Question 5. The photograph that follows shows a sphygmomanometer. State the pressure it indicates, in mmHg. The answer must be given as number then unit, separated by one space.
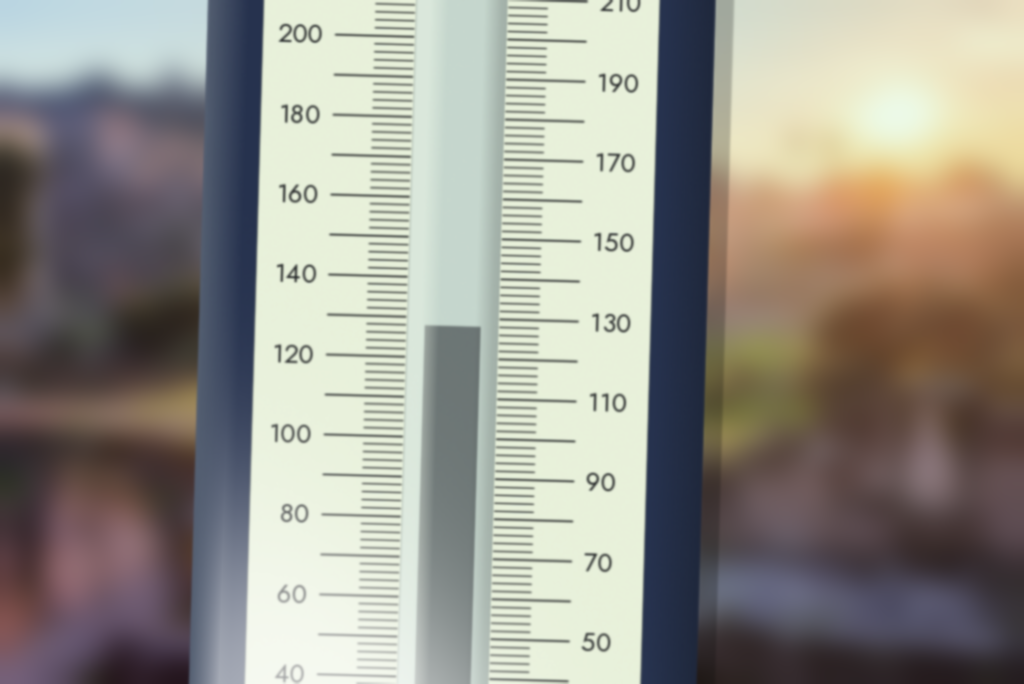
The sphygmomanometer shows 128 mmHg
